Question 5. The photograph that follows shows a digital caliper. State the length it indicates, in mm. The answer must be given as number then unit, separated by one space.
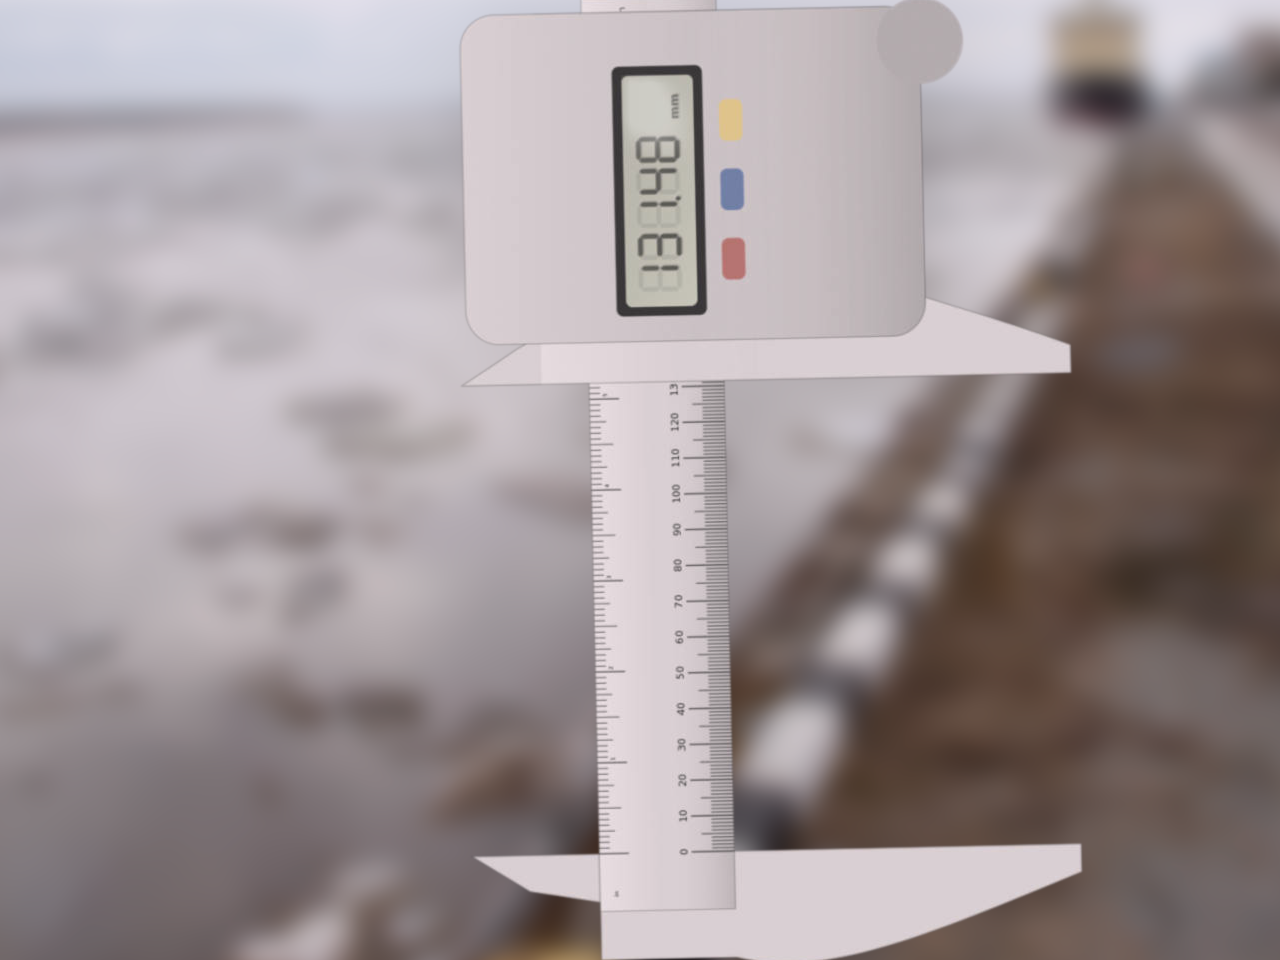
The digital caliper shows 131.48 mm
